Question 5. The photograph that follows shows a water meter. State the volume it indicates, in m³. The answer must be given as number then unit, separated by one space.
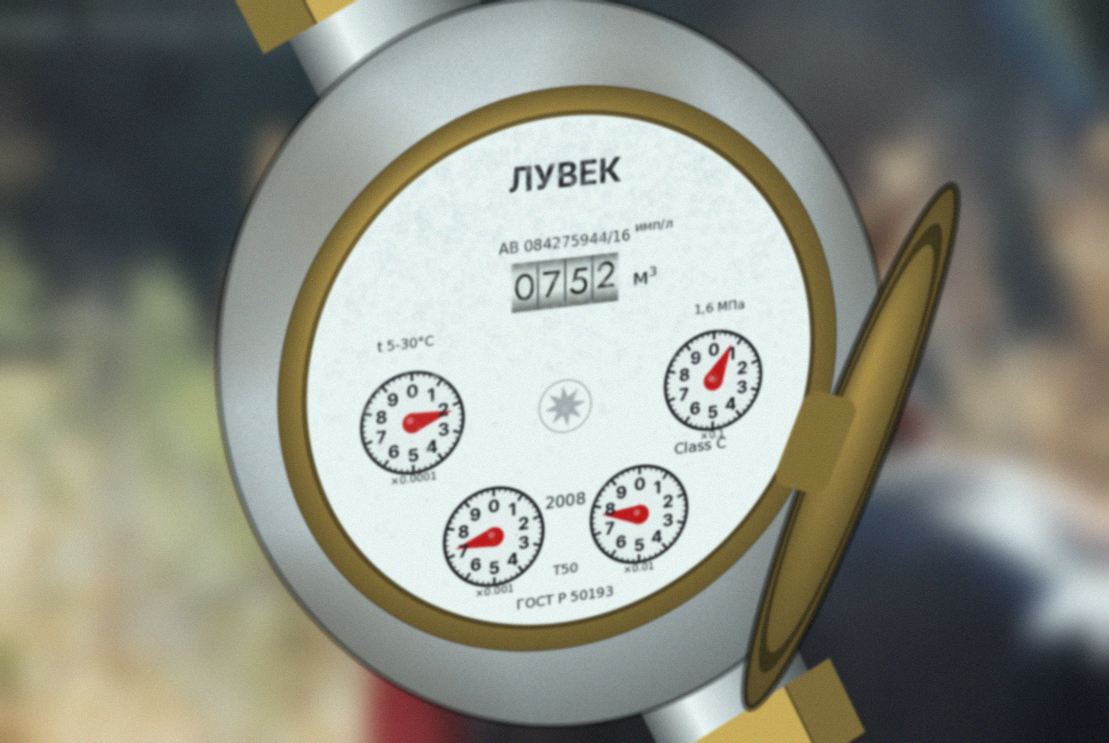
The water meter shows 752.0772 m³
